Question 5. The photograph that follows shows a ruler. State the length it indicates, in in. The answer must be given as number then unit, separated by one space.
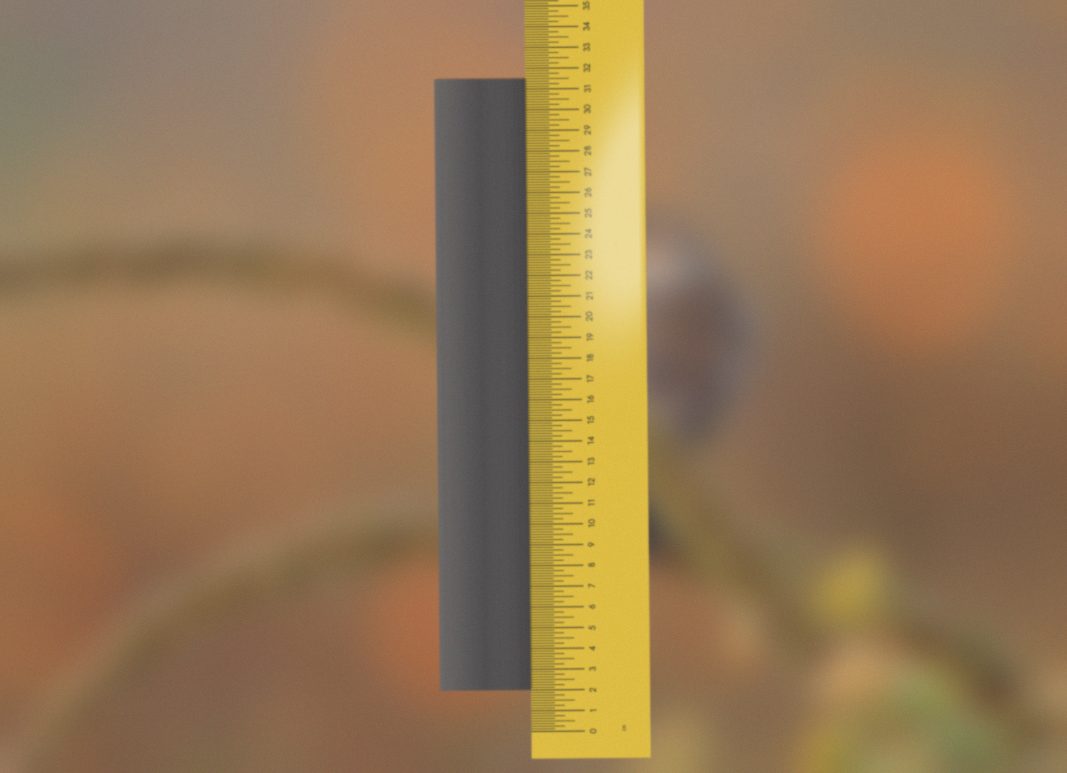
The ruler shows 29.5 in
